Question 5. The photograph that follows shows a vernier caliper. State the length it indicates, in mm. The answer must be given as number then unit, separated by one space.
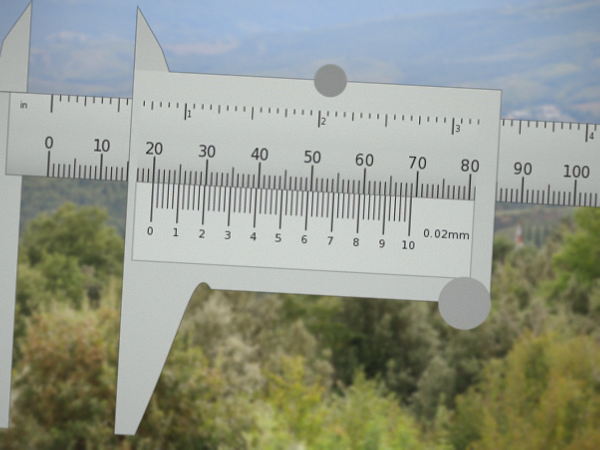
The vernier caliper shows 20.0 mm
